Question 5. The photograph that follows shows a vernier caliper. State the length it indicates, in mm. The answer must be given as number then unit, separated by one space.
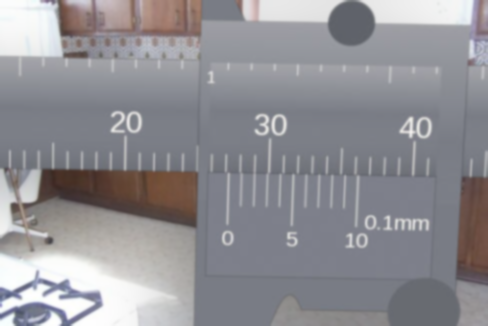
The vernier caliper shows 27.2 mm
